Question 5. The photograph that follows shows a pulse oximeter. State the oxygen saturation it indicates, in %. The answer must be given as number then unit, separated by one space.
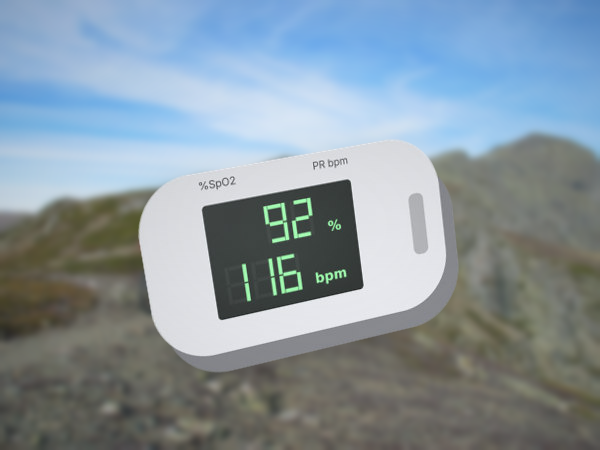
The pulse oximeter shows 92 %
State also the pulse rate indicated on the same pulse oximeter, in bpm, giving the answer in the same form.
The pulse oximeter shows 116 bpm
